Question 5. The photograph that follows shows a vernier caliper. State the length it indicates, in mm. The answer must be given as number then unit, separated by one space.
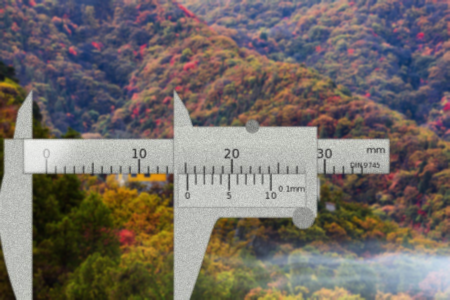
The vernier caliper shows 15.2 mm
